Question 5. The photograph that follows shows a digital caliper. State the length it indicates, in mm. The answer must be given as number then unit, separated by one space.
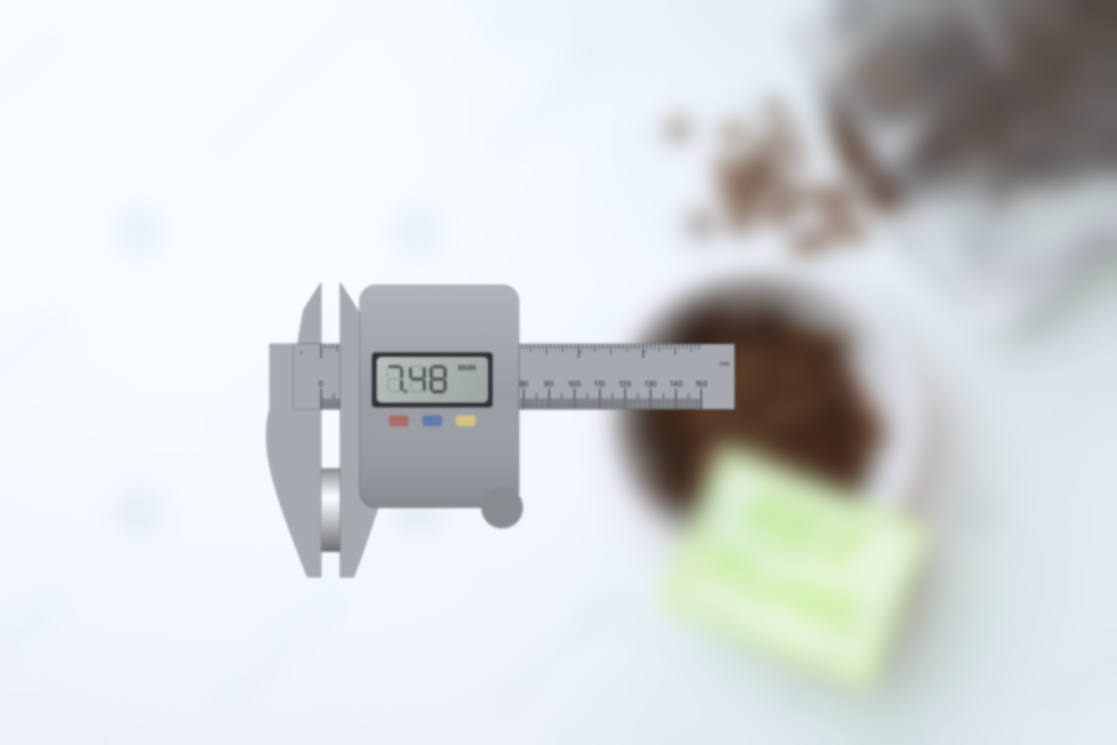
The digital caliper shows 7.48 mm
